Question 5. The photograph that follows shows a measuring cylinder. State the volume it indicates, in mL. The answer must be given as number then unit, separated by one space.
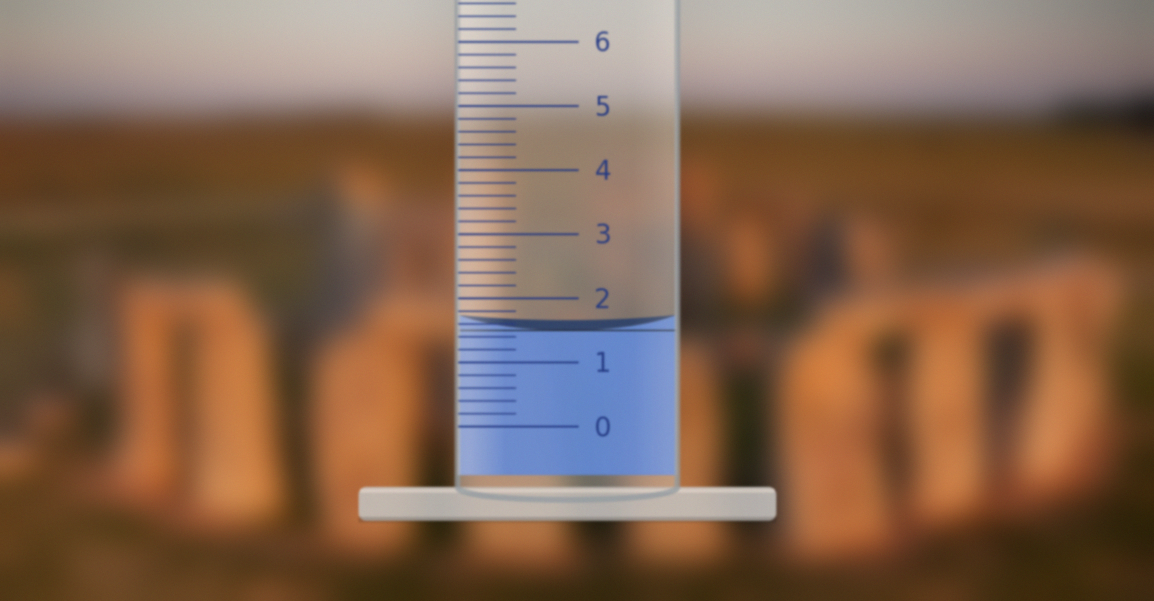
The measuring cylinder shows 1.5 mL
